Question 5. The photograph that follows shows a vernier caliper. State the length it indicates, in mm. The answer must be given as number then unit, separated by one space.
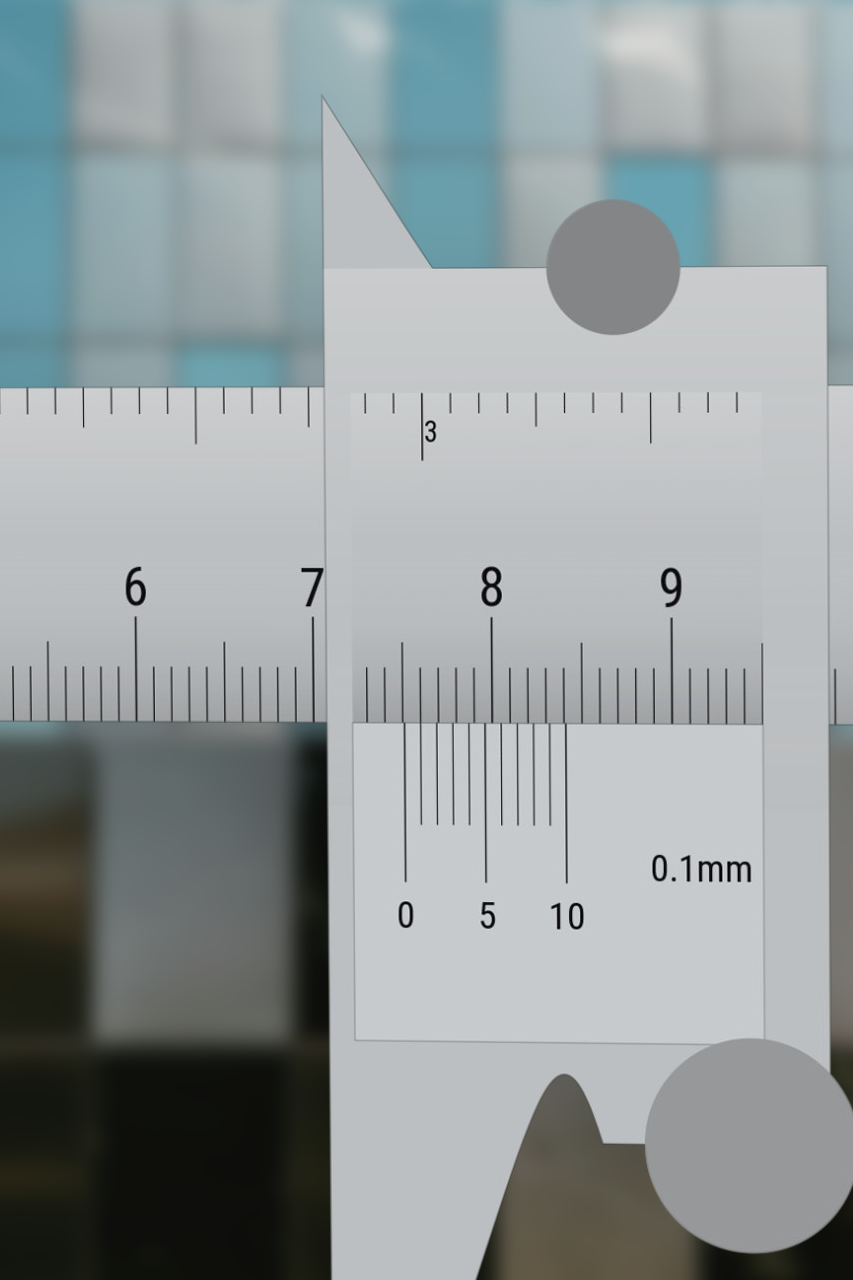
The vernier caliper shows 75.1 mm
